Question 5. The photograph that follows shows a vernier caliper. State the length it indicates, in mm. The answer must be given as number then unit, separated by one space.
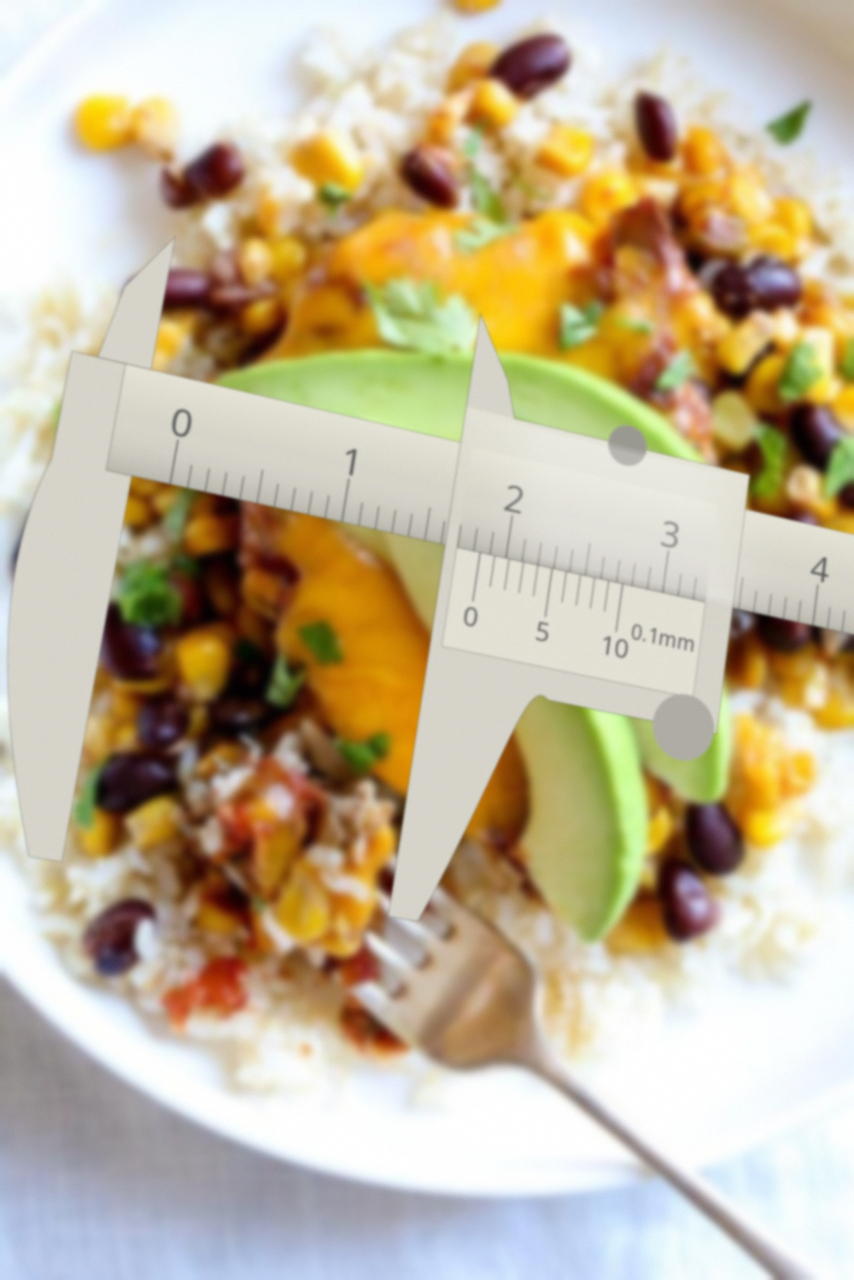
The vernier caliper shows 18.4 mm
